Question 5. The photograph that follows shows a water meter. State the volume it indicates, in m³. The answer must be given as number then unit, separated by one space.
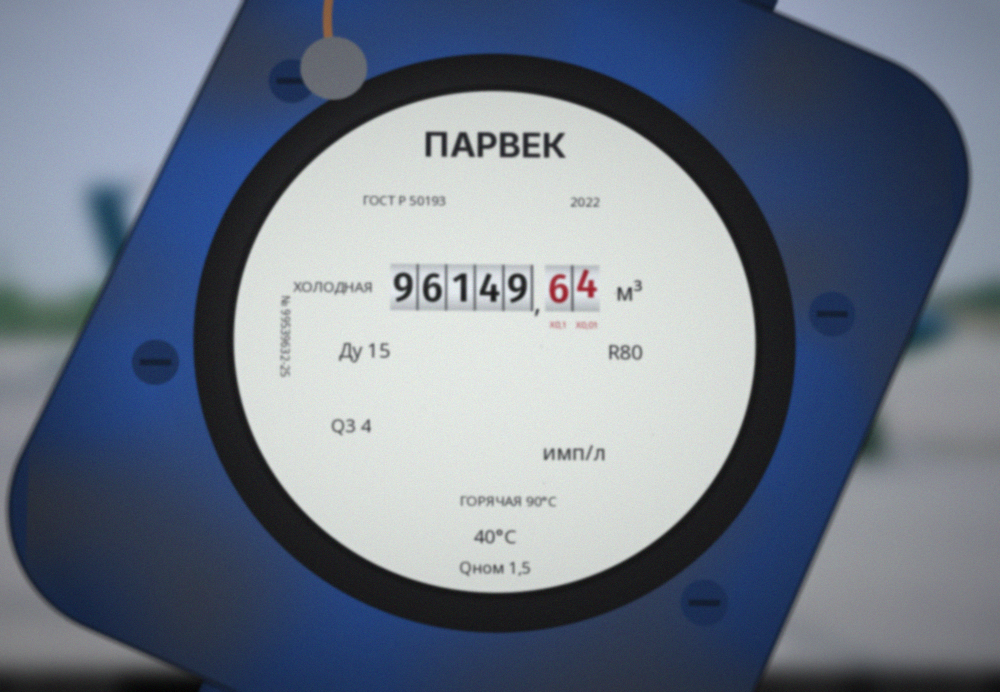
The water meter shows 96149.64 m³
